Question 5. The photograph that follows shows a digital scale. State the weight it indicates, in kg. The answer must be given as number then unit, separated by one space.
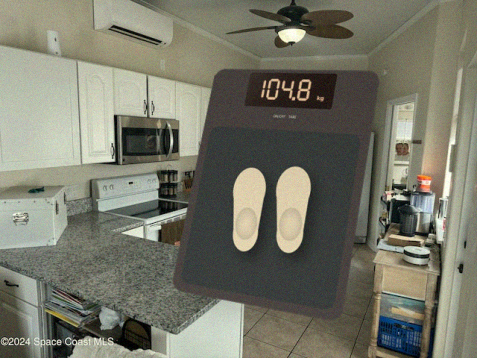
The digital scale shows 104.8 kg
